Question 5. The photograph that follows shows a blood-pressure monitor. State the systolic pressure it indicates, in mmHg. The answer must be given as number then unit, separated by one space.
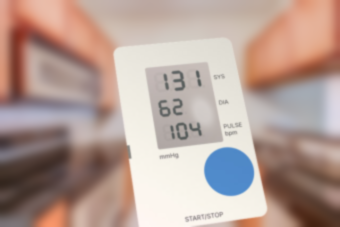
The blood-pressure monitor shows 131 mmHg
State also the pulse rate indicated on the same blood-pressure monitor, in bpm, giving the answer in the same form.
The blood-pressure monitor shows 104 bpm
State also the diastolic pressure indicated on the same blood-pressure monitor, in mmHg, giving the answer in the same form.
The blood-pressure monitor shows 62 mmHg
